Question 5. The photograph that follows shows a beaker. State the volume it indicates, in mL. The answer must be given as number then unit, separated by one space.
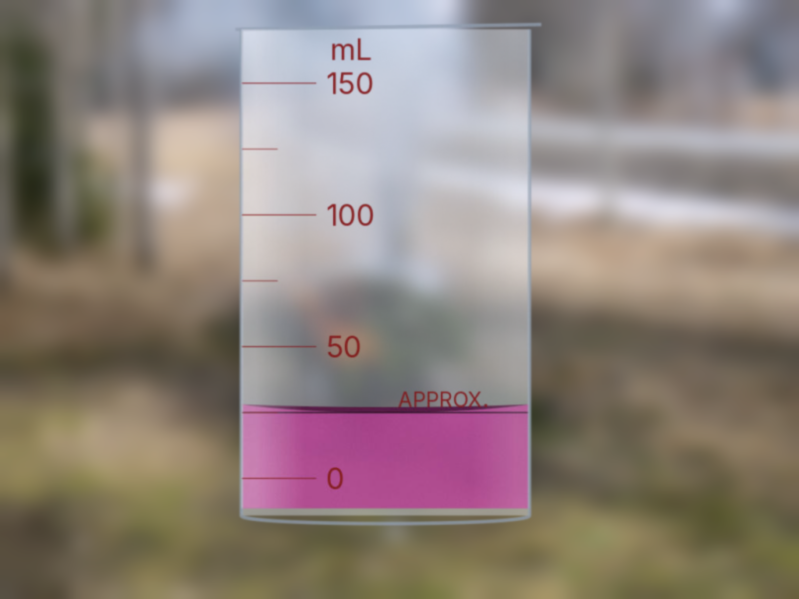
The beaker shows 25 mL
